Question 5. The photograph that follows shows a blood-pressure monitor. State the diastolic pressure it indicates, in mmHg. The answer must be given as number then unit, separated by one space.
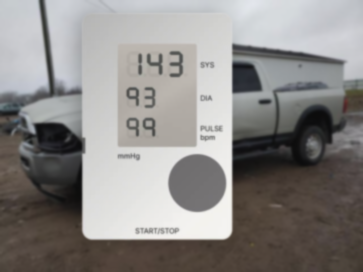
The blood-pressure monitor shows 93 mmHg
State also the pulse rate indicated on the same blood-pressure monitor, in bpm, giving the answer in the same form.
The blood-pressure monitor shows 99 bpm
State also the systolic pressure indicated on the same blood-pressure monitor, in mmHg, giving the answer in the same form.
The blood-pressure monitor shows 143 mmHg
